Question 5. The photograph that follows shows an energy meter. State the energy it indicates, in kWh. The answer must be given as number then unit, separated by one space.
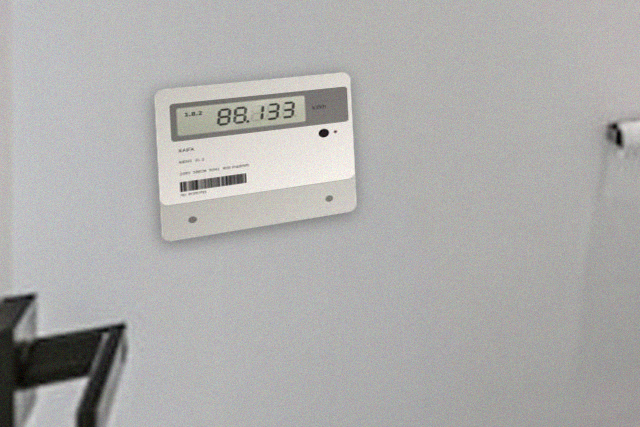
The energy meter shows 88.133 kWh
